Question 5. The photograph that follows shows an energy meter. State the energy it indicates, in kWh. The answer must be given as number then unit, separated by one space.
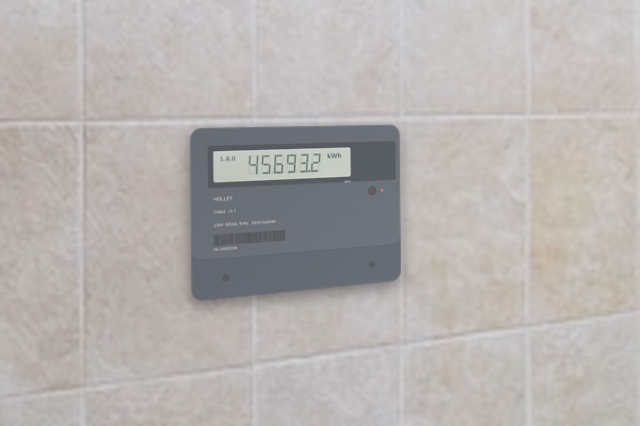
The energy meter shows 45693.2 kWh
